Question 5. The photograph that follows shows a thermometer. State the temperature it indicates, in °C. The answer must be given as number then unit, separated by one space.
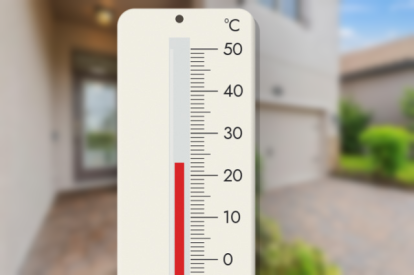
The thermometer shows 23 °C
